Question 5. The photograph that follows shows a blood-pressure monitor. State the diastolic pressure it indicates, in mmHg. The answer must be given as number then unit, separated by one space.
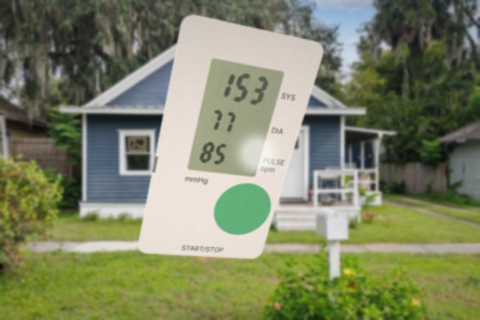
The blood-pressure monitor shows 77 mmHg
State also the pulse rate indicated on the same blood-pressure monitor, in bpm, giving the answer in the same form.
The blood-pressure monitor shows 85 bpm
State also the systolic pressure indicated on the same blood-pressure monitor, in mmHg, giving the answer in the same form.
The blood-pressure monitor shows 153 mmHg
